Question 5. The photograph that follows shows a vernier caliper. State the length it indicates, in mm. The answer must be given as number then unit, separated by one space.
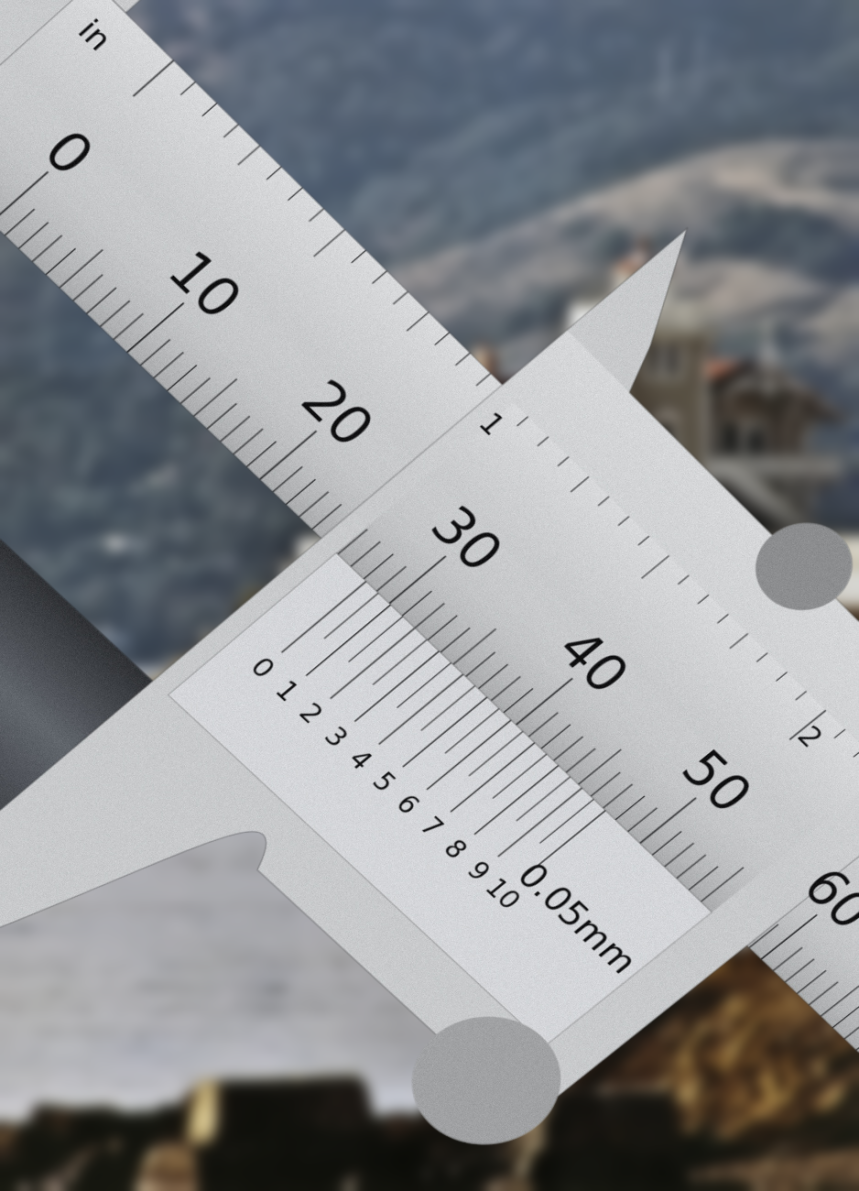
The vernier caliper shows 28.2 mm
